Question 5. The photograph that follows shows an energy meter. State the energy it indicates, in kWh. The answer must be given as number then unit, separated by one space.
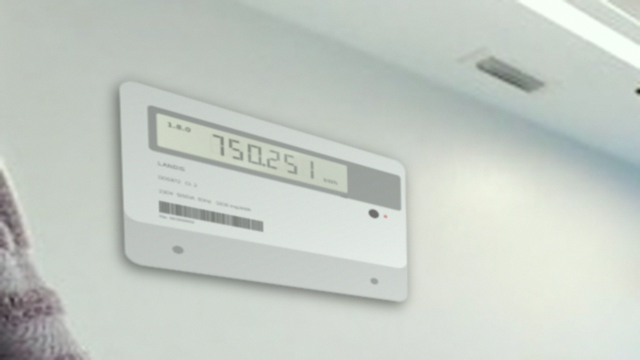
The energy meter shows 750.251 kWh
